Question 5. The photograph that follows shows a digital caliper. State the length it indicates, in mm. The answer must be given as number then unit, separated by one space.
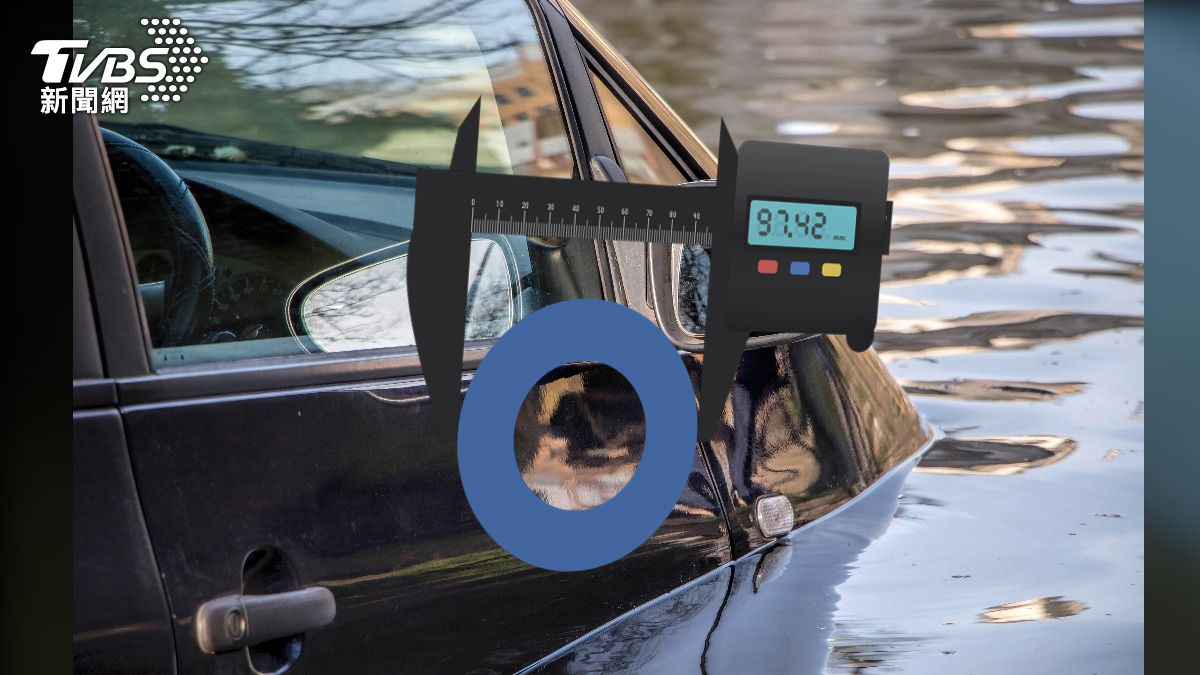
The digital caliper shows 97.42 mm
